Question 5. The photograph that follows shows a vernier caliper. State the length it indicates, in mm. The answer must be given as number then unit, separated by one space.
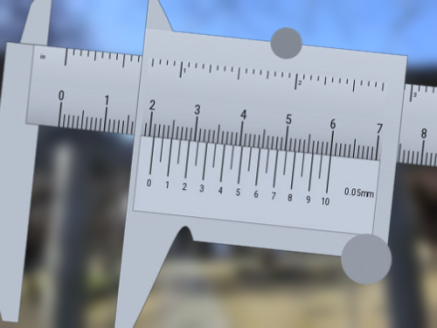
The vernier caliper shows 21.0 mm
